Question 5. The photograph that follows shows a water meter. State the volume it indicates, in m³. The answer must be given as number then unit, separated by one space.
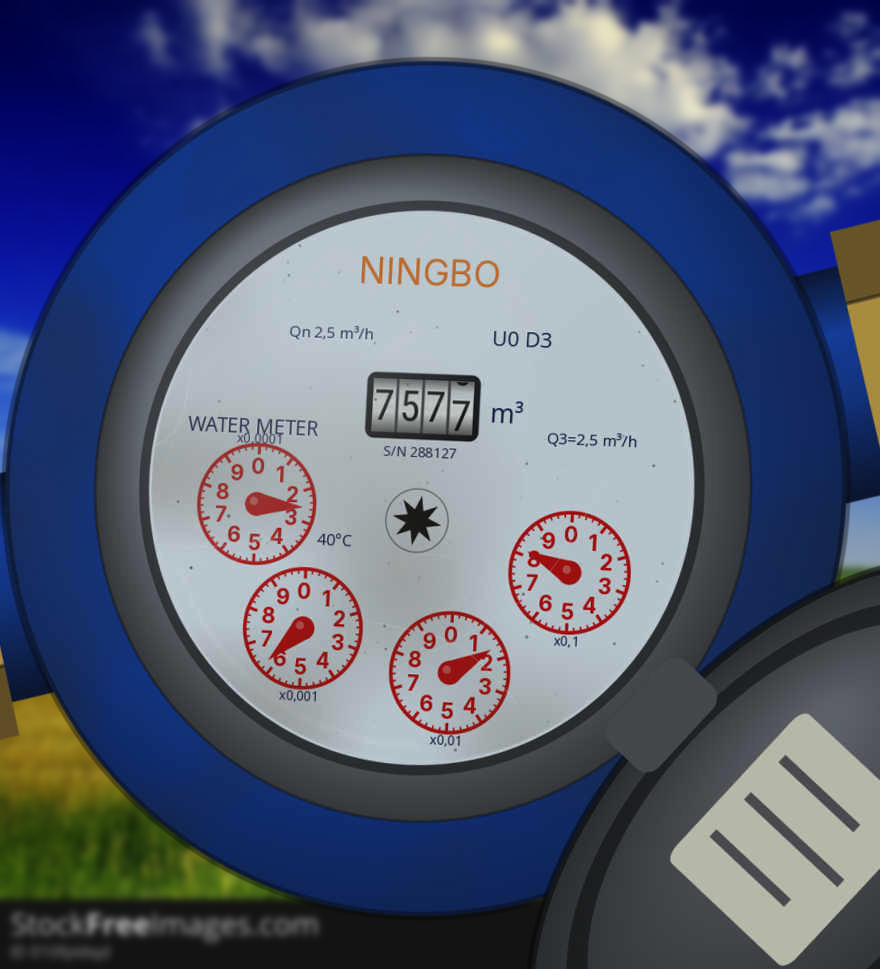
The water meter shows 7576.8162 m³
